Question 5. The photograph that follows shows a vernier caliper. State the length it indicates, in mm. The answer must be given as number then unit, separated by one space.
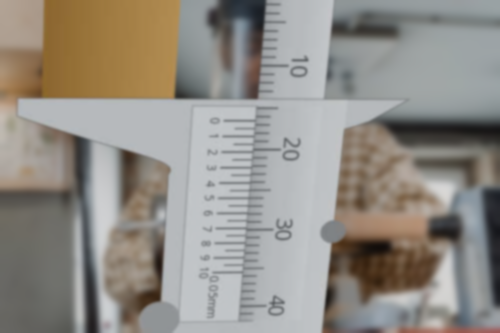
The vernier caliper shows 16.5 mm
